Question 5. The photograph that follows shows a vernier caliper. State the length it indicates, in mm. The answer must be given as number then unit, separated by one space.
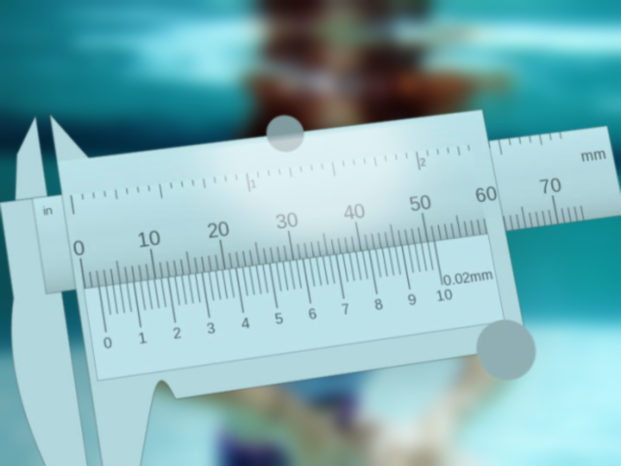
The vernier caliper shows 2.0 mm
